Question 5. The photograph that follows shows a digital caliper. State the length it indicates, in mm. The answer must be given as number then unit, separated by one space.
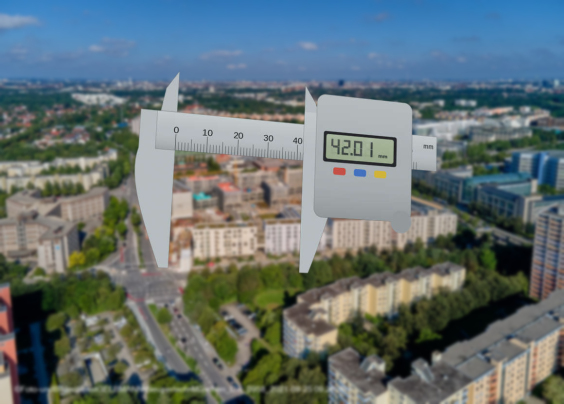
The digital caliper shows 42.01 mm
